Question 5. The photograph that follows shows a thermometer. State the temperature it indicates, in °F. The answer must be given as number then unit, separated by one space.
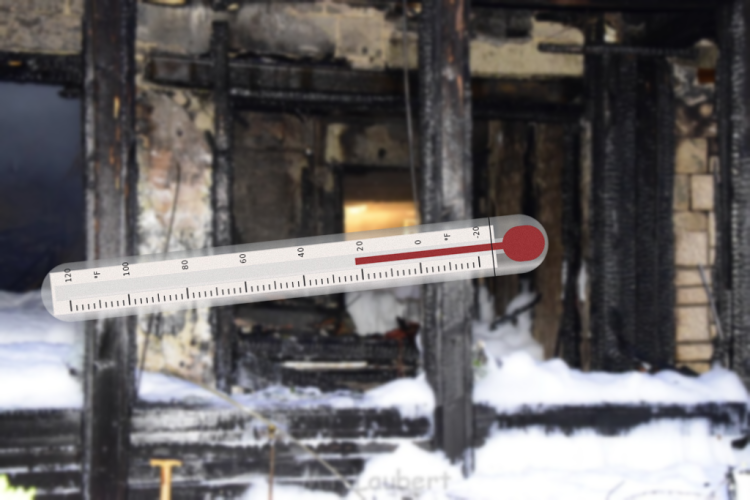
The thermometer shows 22 °F
